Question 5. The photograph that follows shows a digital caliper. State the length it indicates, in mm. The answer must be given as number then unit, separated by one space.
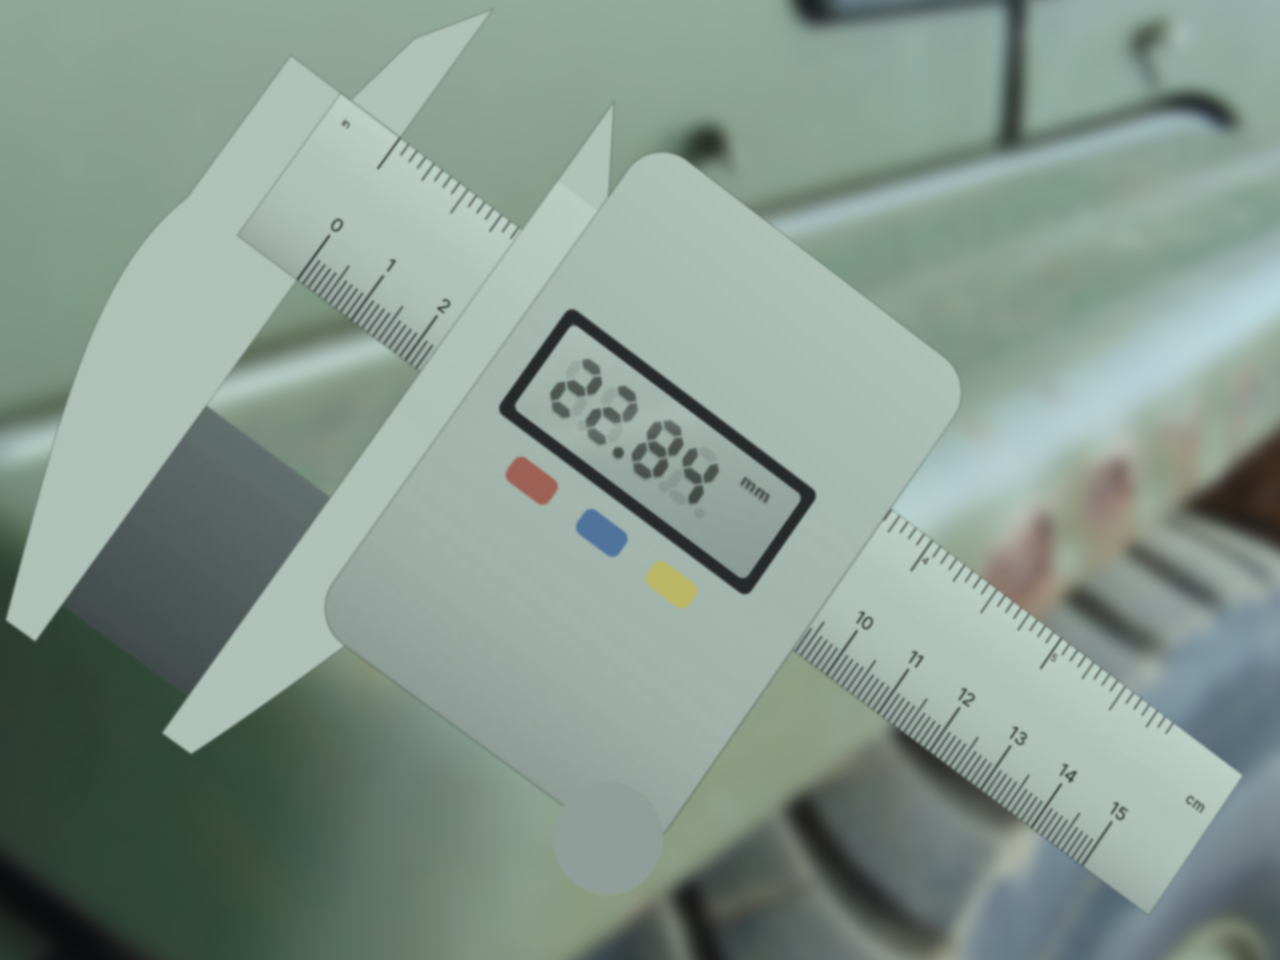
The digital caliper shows 22.84 mm
